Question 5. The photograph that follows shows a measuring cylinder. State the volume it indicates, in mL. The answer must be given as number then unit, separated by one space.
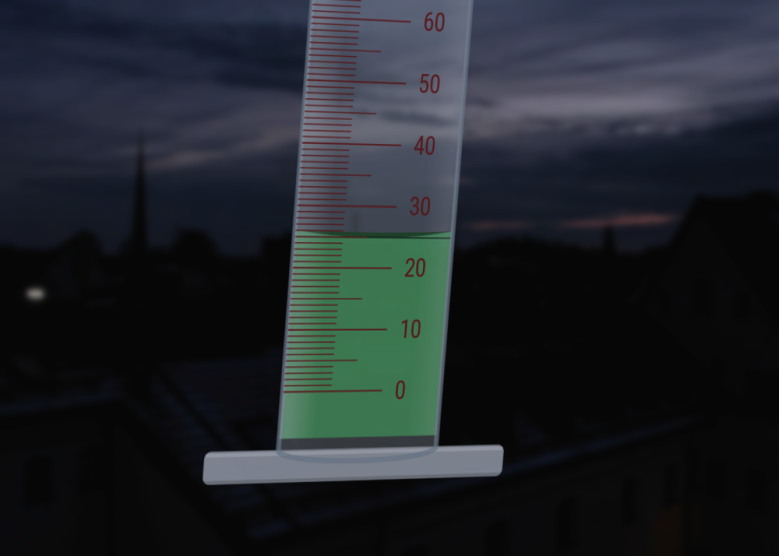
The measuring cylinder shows 25 mL
